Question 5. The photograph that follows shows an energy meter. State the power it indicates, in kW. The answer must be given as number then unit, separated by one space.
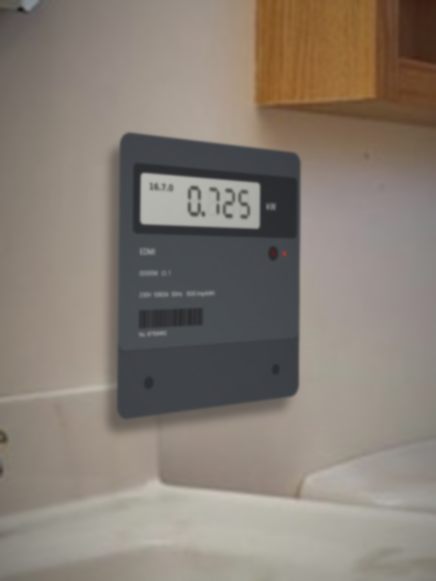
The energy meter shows 0.725 kW
